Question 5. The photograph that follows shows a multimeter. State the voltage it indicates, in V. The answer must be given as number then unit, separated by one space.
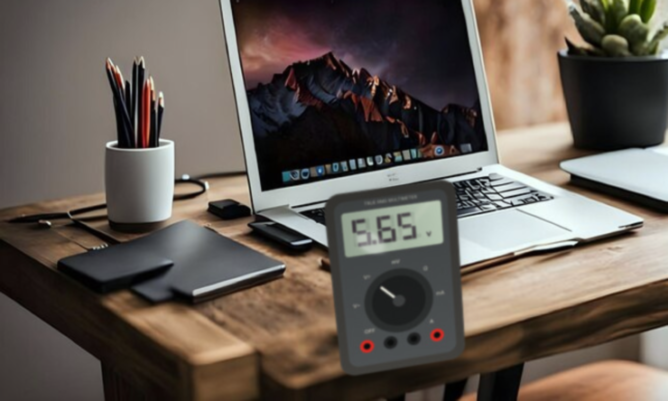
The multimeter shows 5.65 V
